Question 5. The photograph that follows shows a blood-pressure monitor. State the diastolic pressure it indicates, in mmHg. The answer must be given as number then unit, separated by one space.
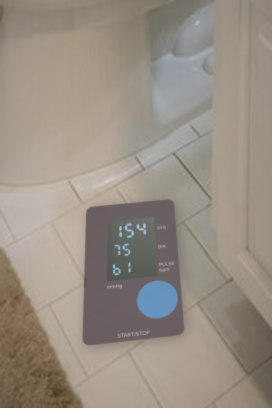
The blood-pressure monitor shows 75 mmHg
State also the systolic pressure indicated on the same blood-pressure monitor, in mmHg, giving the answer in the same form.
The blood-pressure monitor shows 154 mmHg
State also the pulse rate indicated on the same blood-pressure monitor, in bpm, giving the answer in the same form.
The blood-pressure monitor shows 61 bpm
